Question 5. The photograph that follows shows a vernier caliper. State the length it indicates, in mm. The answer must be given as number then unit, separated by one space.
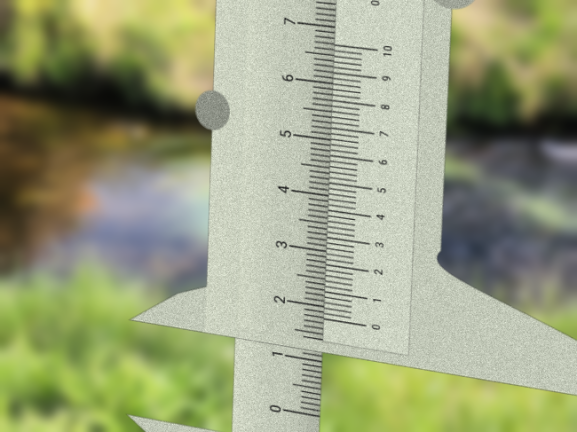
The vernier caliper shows 17.8 mm
